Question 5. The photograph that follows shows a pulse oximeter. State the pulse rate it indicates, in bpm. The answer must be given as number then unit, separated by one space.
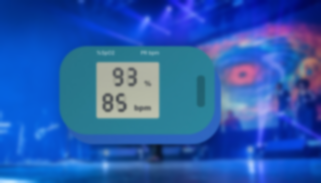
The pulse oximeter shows 85 bpm
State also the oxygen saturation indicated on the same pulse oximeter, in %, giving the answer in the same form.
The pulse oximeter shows 93 %
